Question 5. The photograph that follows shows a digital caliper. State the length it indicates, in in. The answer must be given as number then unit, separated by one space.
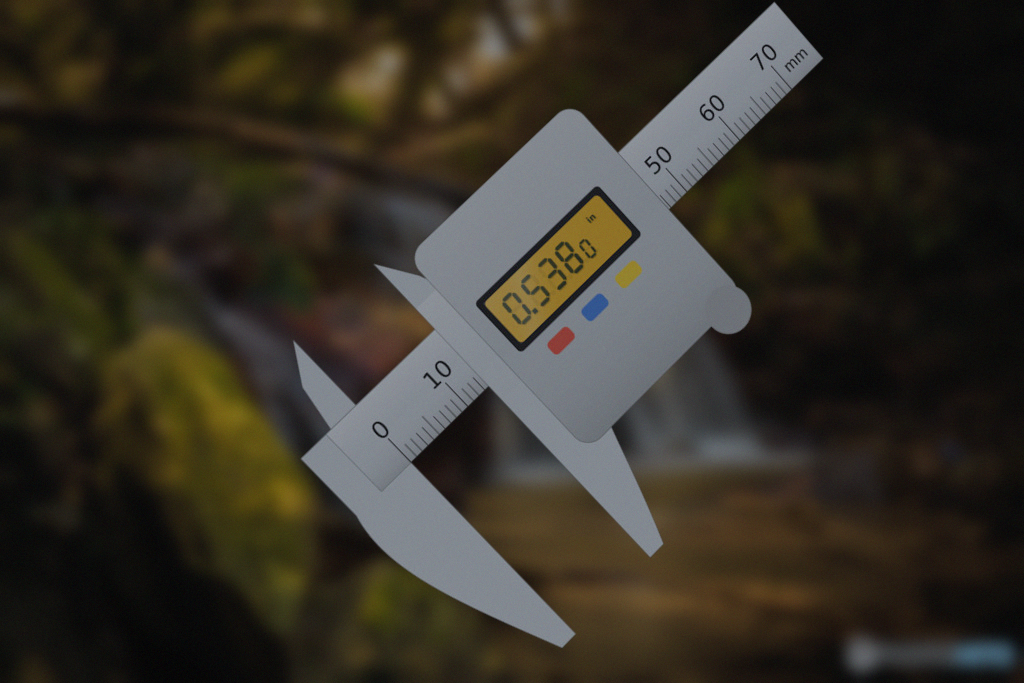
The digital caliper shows 0.5380 in
